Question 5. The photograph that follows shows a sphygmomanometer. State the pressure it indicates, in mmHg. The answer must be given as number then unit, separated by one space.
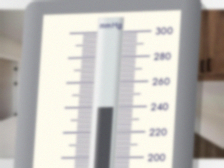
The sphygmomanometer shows 240 mmHg
